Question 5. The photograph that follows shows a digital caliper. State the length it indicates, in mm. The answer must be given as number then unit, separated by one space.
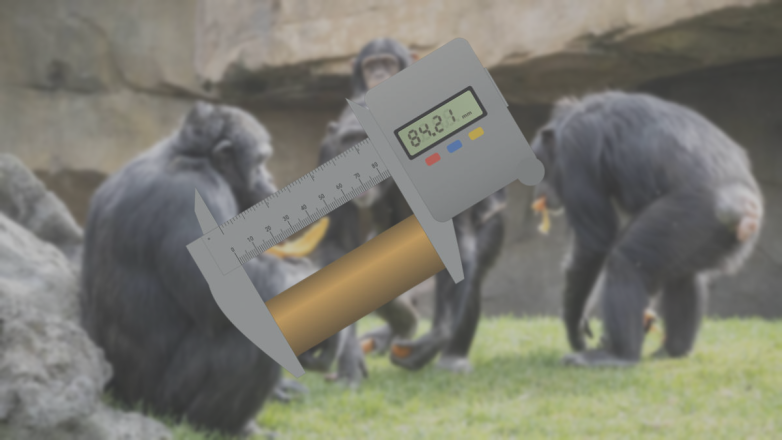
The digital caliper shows 84.21 mm
